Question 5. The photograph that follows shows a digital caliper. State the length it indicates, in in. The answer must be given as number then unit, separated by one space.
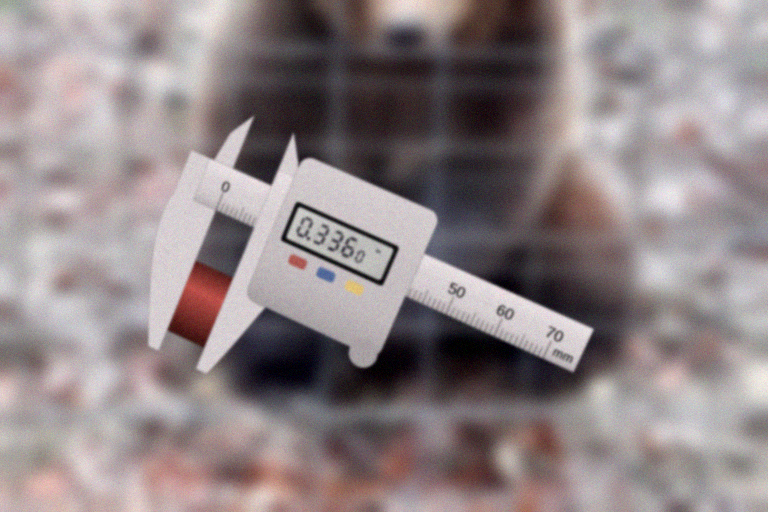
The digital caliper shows 0.3360 in
